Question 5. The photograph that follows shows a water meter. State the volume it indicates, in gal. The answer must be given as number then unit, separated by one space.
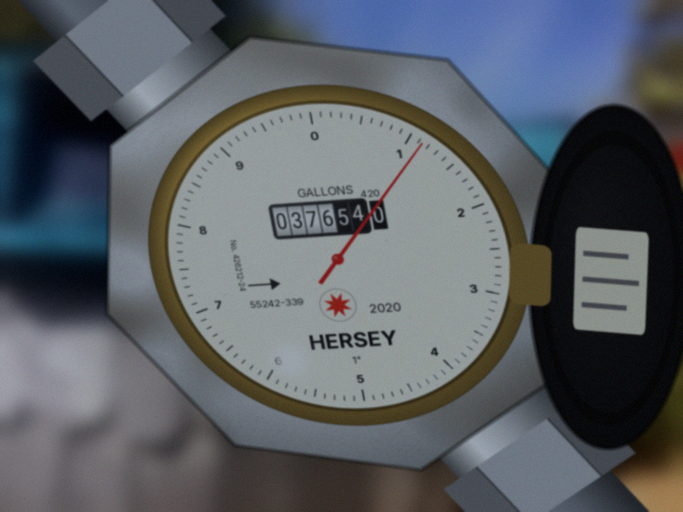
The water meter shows 376541.1 gal
